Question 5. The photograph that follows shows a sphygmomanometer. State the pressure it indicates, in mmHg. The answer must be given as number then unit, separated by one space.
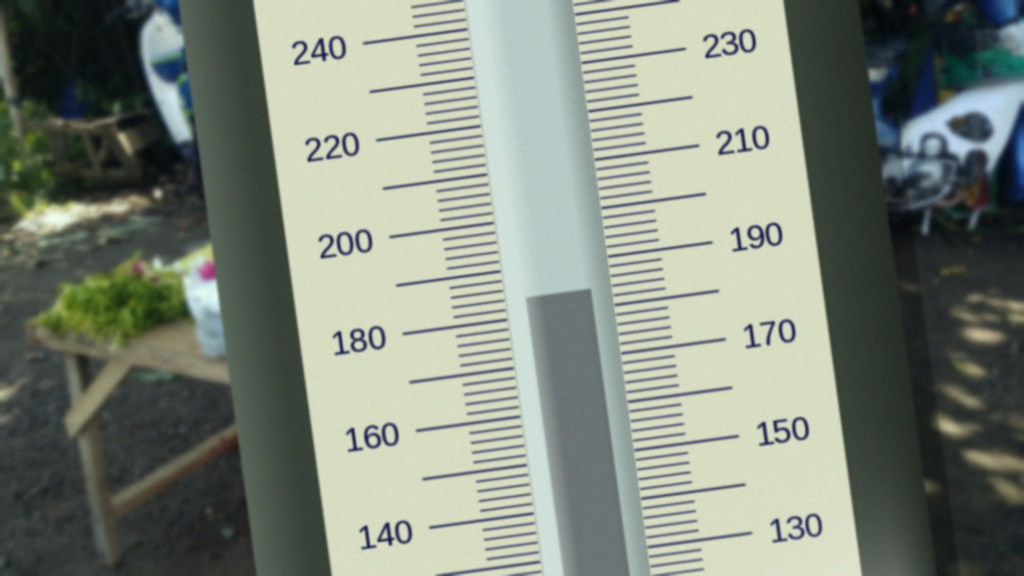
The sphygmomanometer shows 184 mmHg
